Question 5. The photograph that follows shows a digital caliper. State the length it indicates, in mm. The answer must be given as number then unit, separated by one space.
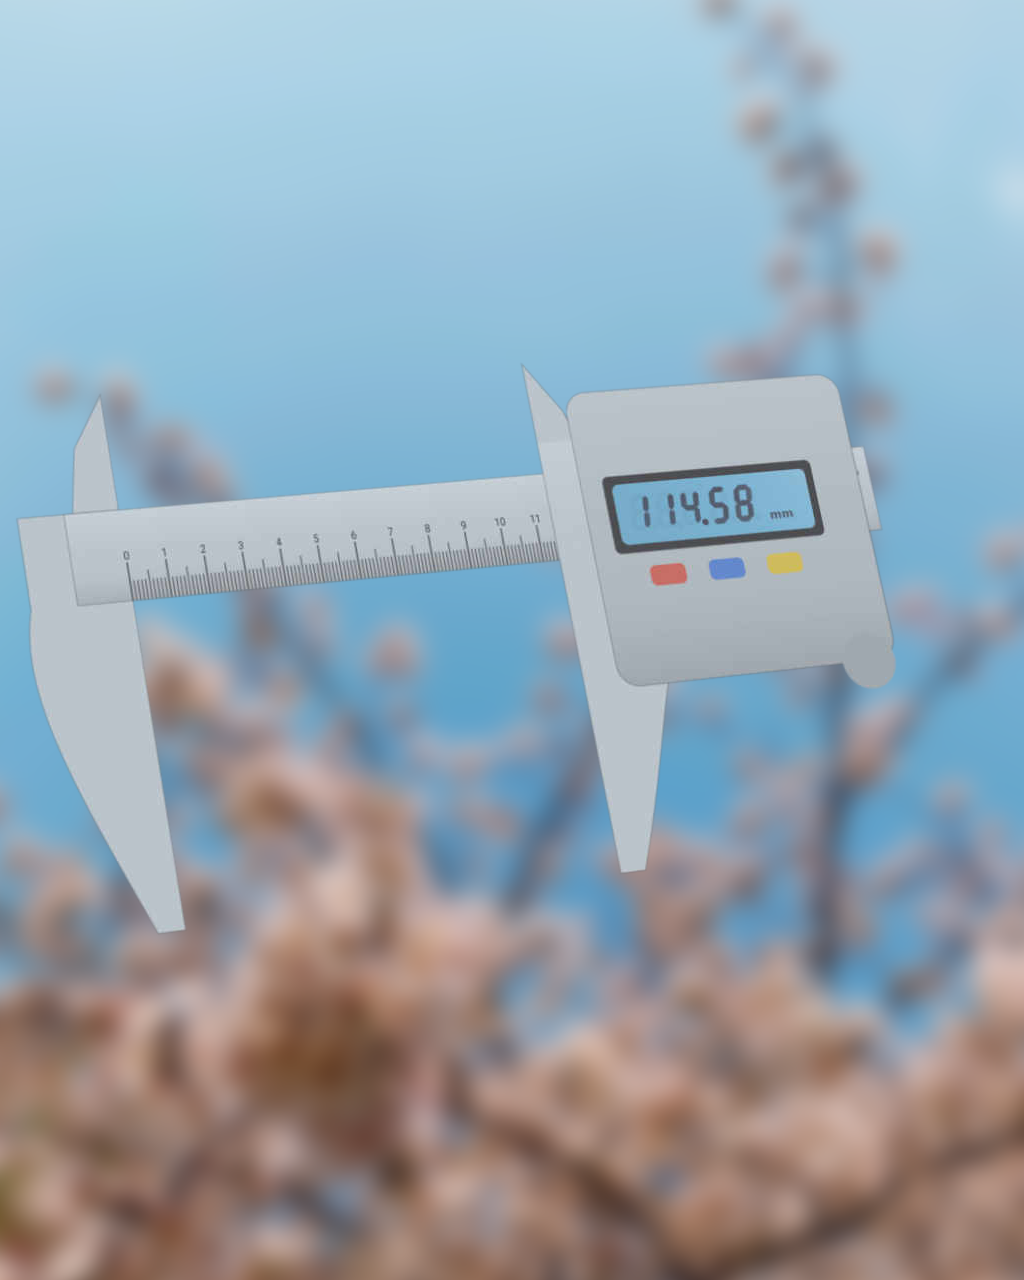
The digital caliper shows 114.58 mm
